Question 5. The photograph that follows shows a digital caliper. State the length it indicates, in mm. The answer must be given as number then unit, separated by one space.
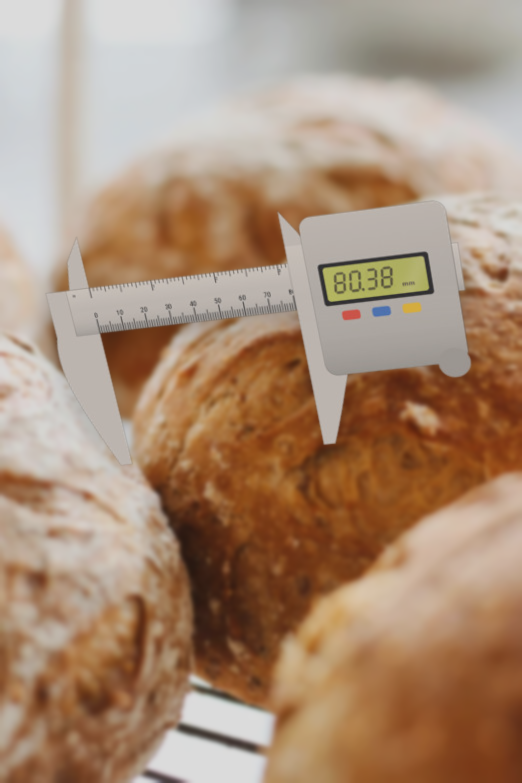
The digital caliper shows 80.38 mm
